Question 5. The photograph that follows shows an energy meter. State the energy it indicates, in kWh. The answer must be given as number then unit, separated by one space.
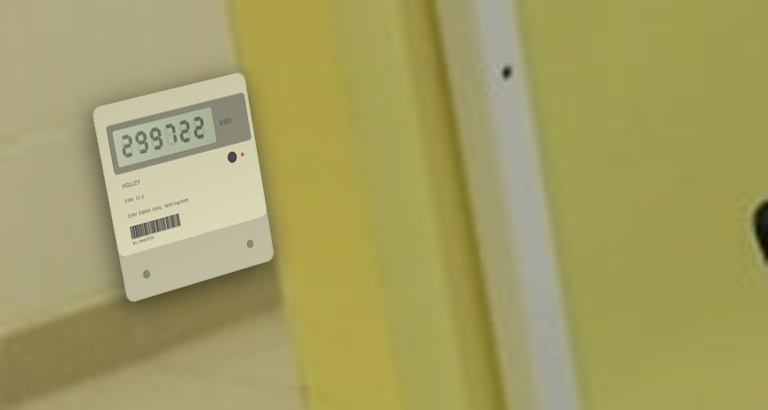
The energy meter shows 299722 kWh
